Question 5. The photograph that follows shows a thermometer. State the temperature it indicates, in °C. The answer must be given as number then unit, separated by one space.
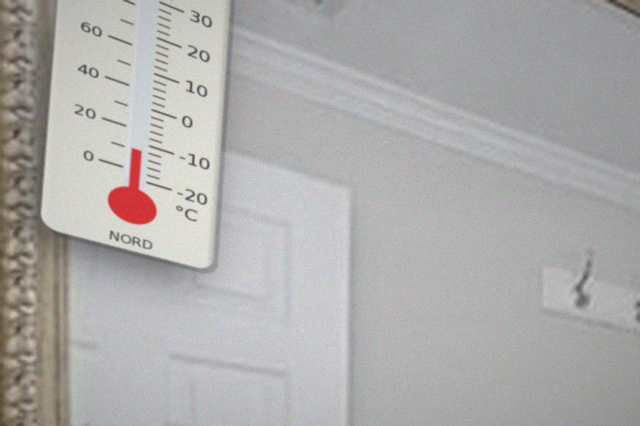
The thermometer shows -12 °C
